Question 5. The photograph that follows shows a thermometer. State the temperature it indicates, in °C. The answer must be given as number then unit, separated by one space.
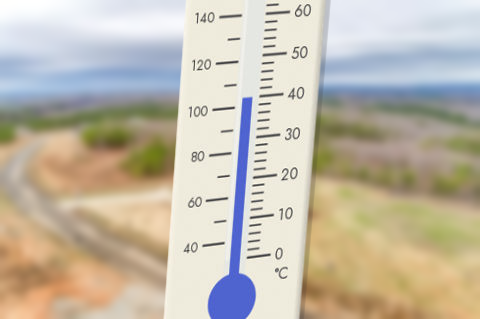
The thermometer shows 40 °C
